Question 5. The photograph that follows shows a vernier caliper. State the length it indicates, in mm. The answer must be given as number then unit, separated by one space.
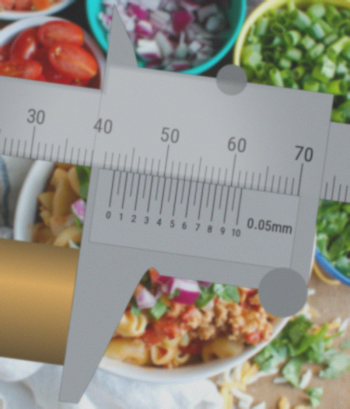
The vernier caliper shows 42.6 mm
